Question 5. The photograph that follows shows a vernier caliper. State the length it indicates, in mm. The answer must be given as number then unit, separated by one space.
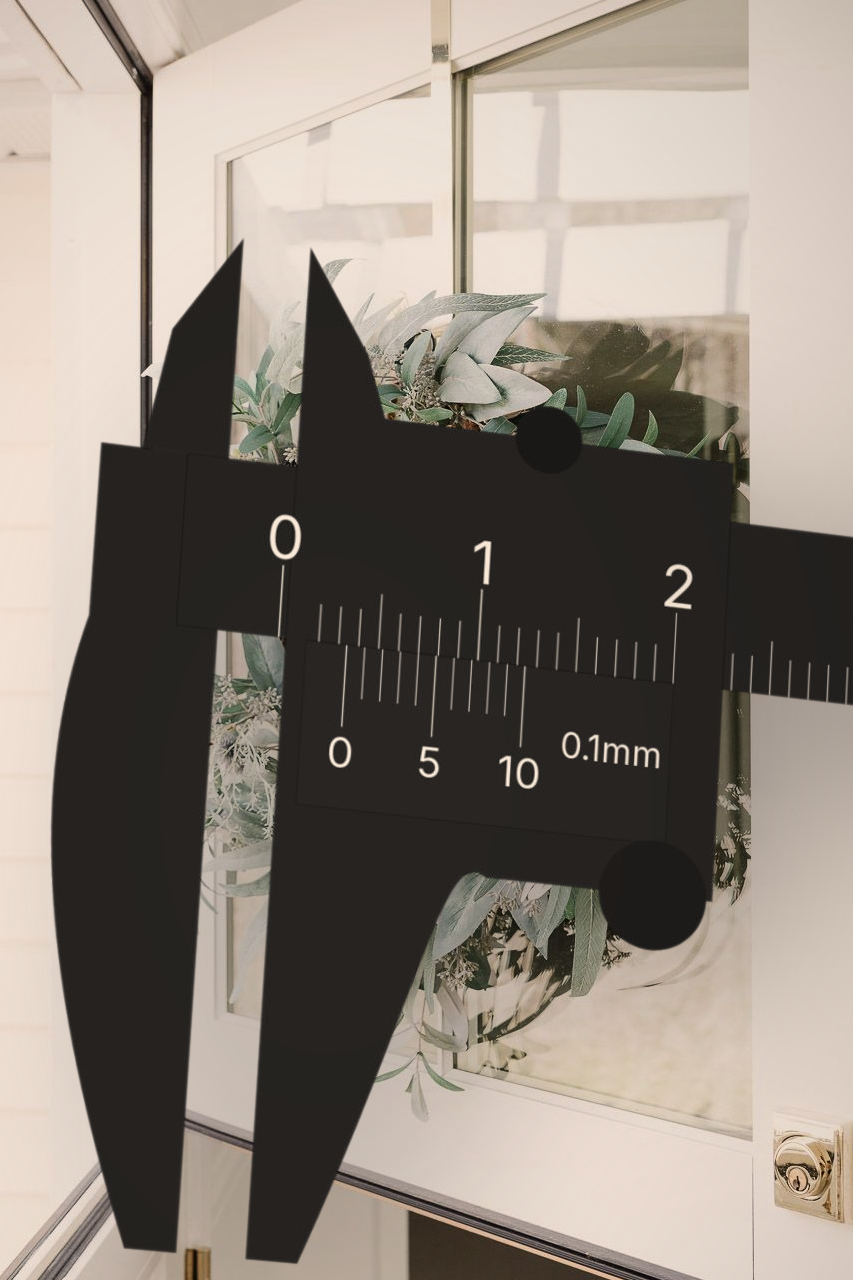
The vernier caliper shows 3.4 mm
